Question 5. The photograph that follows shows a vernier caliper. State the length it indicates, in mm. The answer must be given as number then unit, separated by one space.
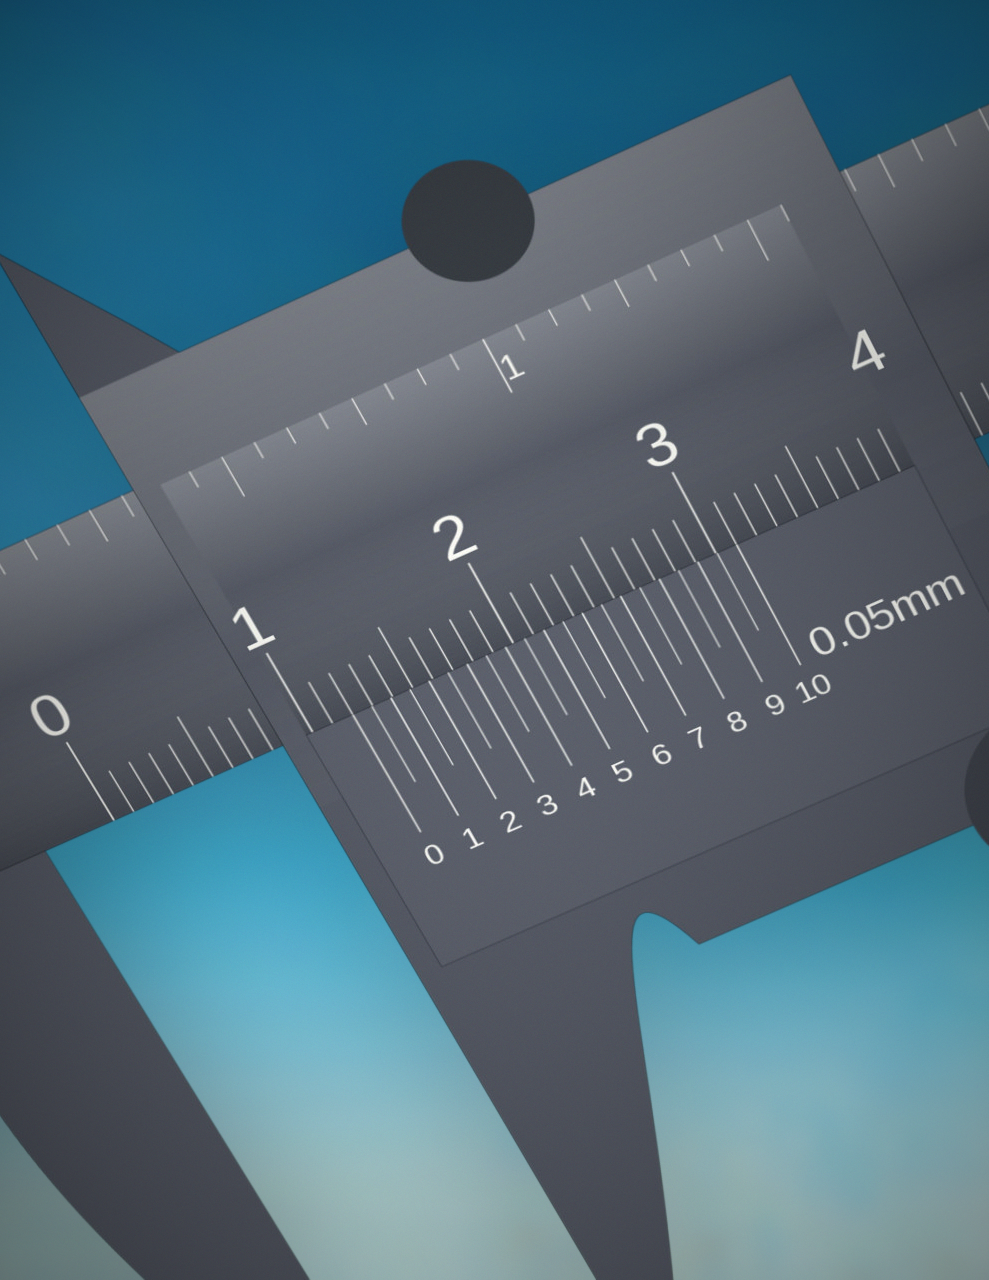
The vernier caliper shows 12.0 mm
